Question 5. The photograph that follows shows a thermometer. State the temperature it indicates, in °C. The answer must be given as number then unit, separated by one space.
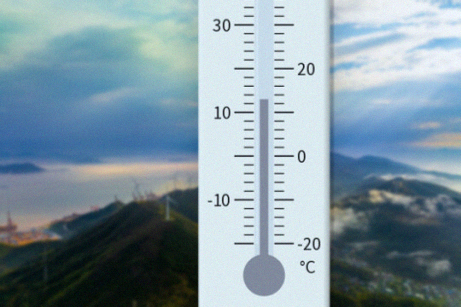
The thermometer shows 13 °C
